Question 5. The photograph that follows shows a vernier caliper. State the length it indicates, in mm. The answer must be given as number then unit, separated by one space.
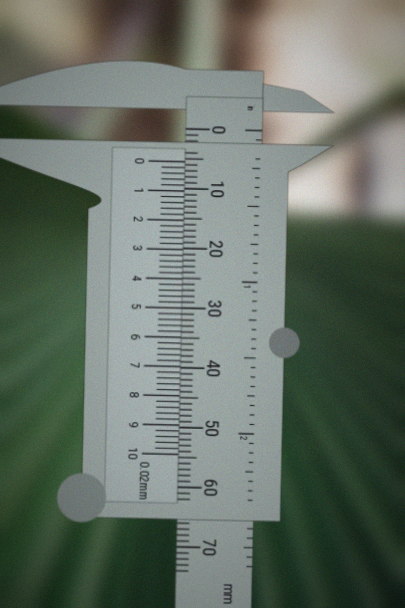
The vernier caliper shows 5.5 mm
